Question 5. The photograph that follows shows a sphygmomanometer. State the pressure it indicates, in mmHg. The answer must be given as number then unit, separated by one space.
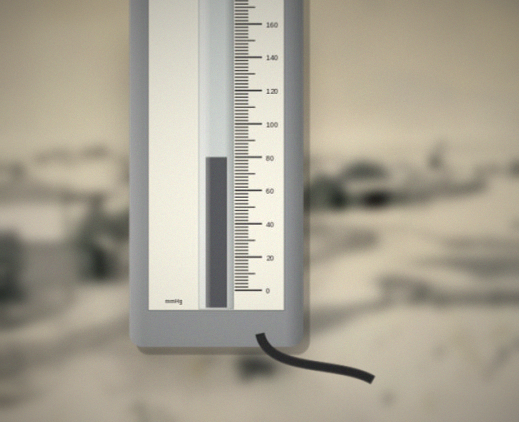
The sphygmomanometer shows 80 mmHg
